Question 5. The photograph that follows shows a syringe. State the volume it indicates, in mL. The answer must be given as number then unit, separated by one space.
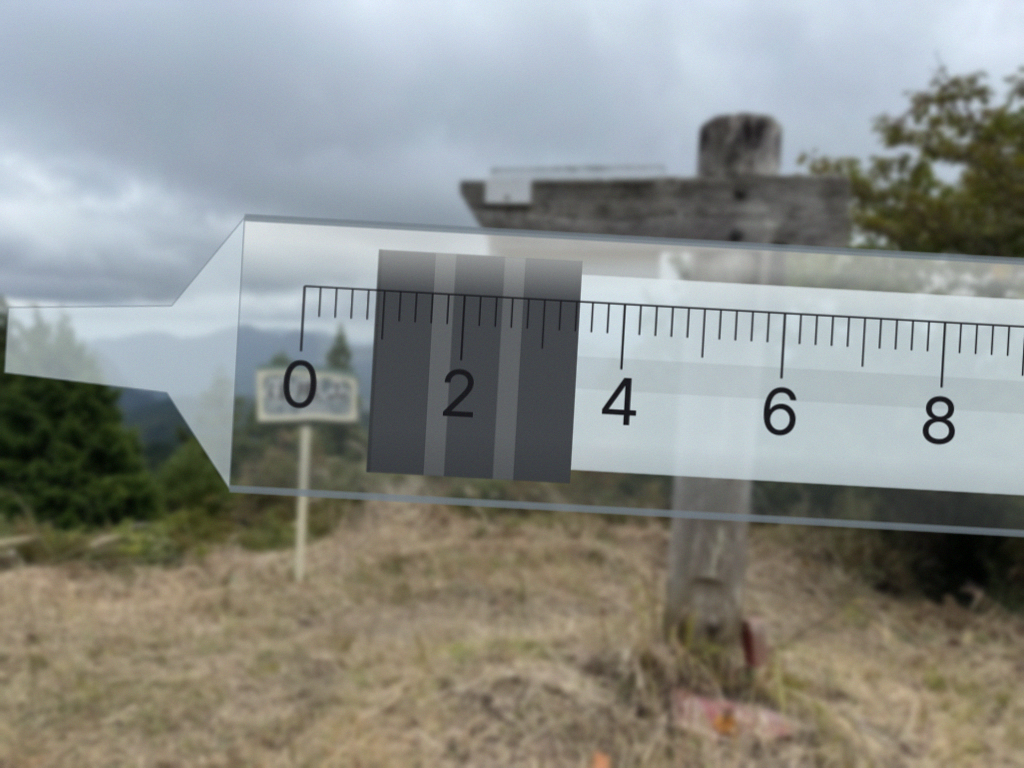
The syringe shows 0.9 mL
